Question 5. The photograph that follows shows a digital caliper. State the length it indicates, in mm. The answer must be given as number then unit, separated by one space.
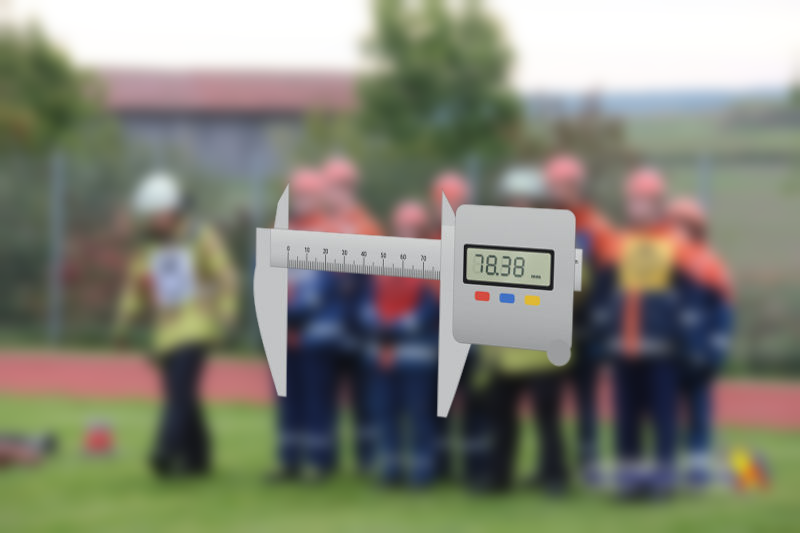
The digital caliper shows 78.38 mm
